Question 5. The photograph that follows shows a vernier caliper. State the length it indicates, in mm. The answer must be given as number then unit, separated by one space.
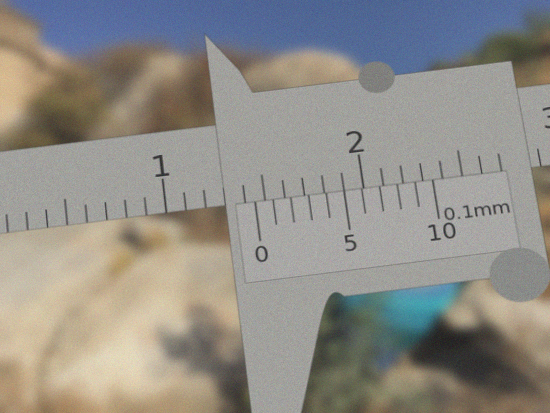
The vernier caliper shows 14.5 mm
